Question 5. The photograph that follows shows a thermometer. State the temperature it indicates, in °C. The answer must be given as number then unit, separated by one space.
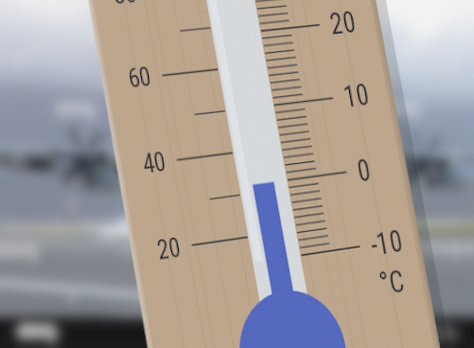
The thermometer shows 0 °C
